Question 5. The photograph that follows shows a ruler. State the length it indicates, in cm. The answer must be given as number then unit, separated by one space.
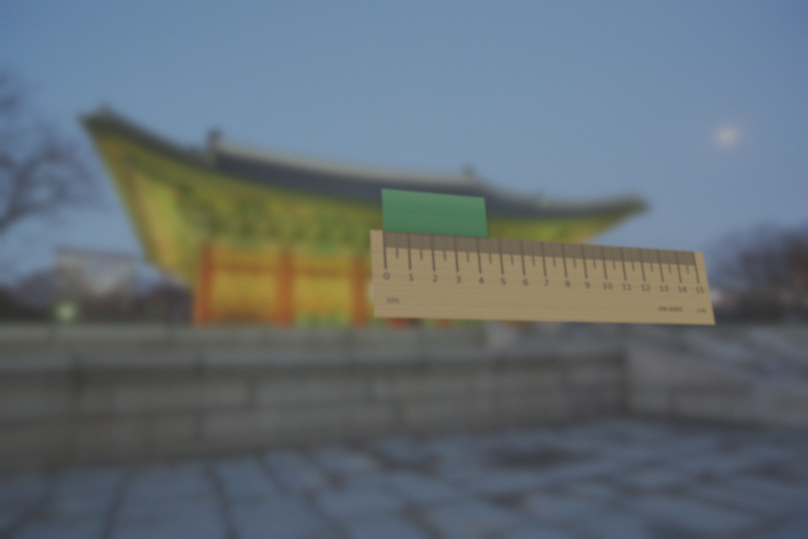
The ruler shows 4.5 cm
